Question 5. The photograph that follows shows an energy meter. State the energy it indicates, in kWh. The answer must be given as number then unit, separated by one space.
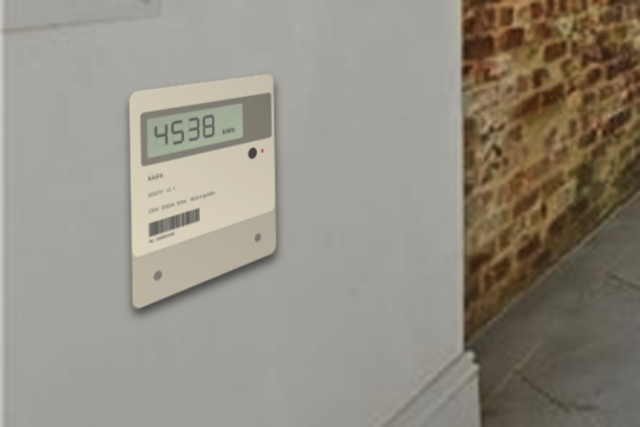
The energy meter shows 4538 kWh
